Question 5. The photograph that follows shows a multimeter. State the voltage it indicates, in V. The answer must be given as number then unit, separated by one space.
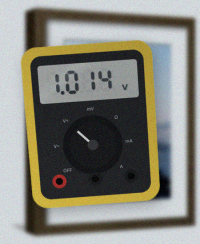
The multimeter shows 1.014 V
